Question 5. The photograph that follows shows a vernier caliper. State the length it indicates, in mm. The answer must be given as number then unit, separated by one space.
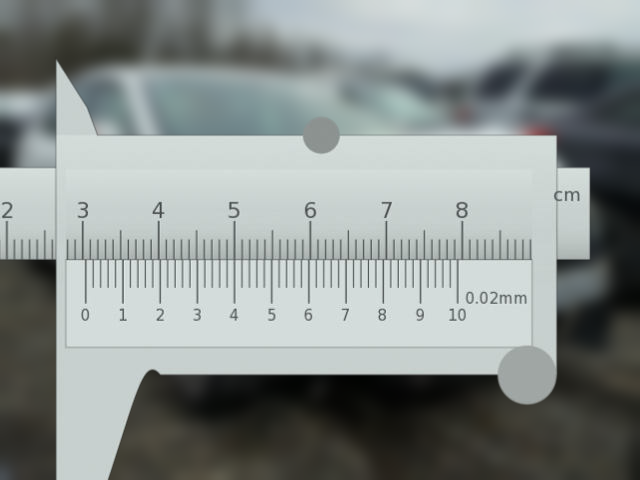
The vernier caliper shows 30.4 mm
